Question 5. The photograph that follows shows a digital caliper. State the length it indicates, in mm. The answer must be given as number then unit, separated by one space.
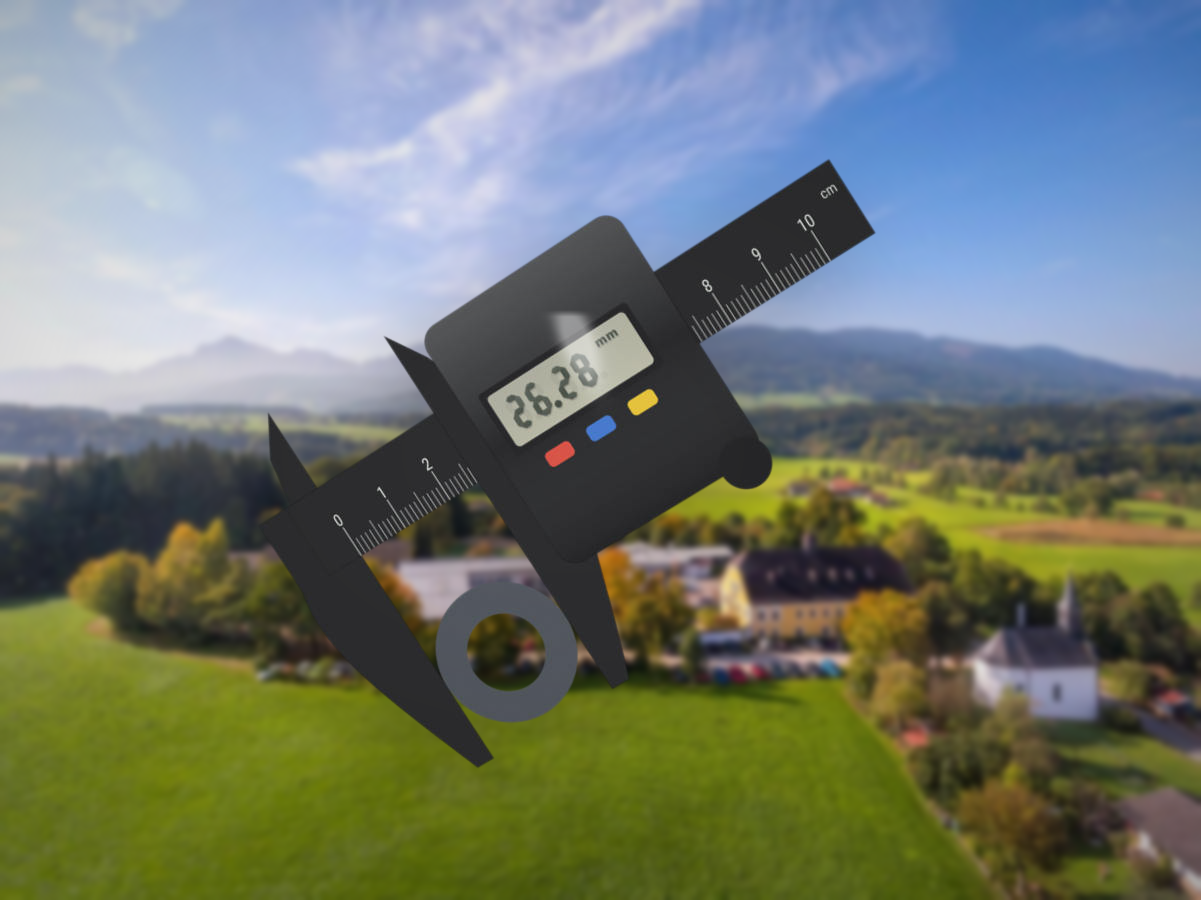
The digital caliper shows 26.28 mm
